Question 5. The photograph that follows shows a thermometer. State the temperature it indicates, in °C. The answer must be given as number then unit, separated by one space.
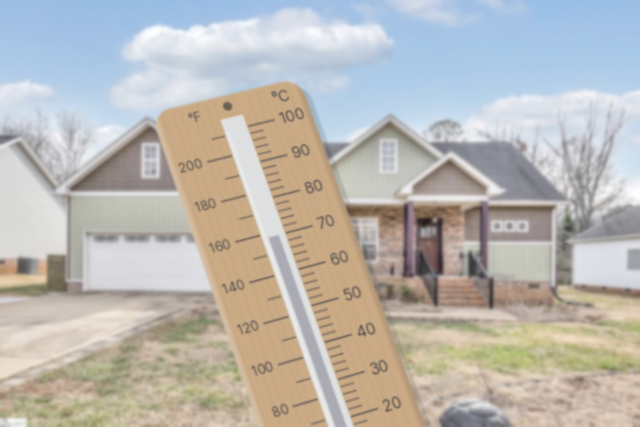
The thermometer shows 70 °C
